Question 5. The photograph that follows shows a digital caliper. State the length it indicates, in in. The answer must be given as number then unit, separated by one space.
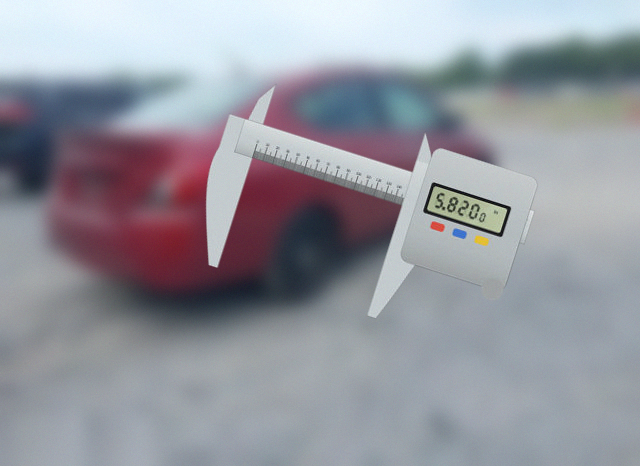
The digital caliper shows 5.8200 in
